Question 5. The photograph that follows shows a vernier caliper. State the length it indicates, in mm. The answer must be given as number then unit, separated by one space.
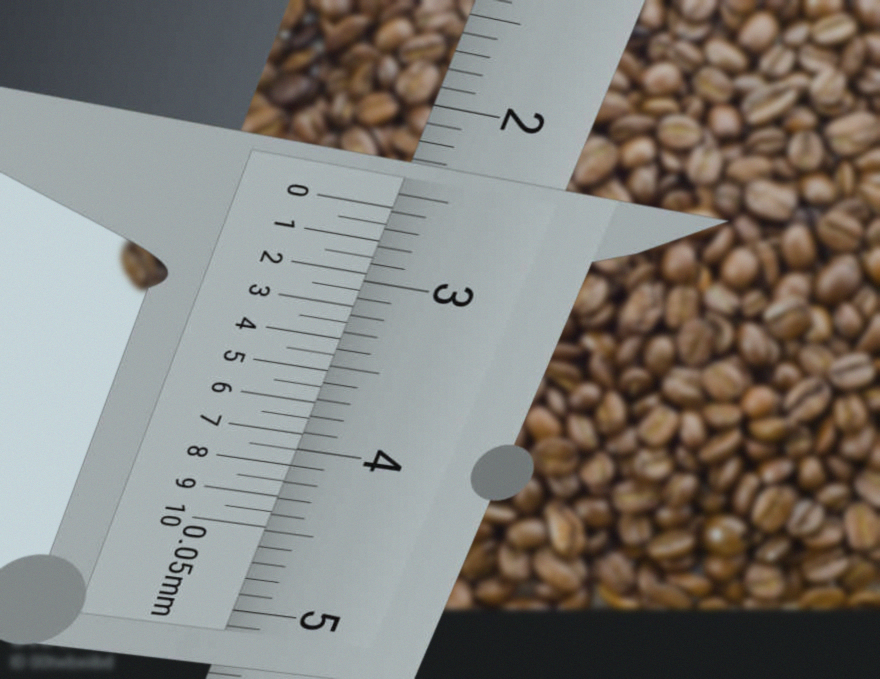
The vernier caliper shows 25.8 mm
